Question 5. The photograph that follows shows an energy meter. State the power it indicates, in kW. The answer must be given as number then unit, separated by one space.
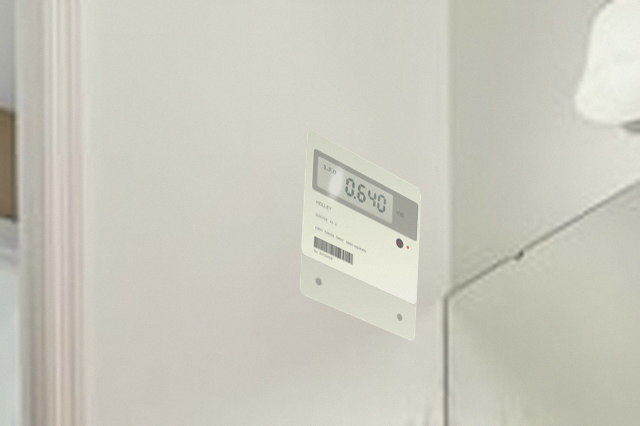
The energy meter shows 0.640 kW
